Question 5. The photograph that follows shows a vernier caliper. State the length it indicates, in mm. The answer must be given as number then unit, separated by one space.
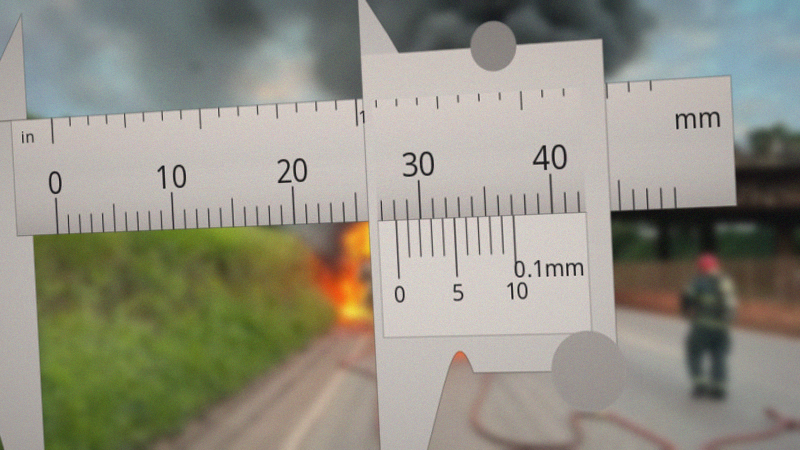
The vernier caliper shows 28.1 mm
